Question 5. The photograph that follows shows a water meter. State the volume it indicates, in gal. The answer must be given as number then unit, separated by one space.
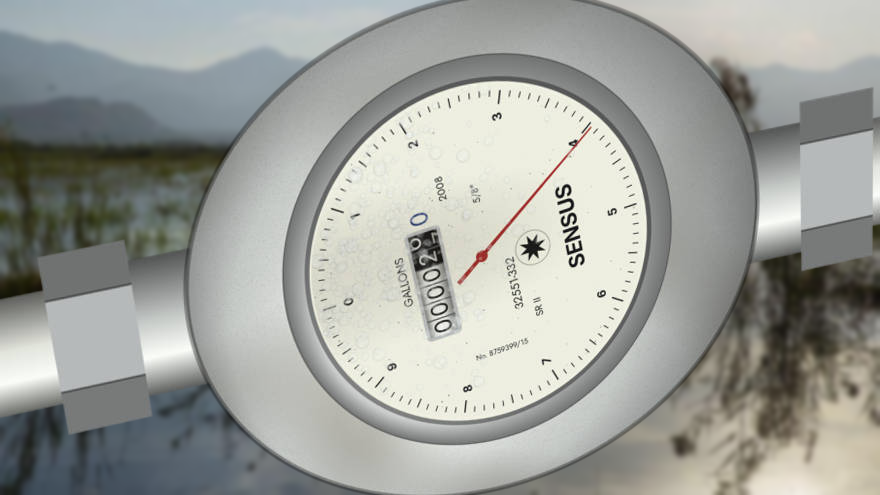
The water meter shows 264.0 gal
